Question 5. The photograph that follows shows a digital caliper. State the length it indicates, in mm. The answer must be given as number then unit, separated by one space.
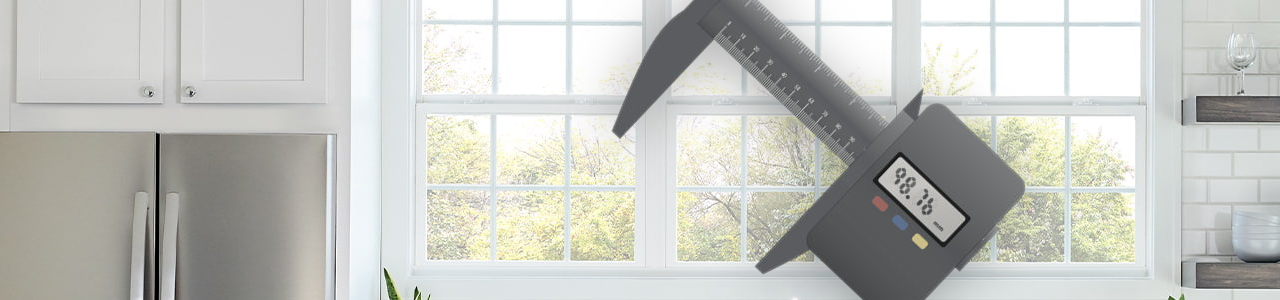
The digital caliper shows 98.76 mm
